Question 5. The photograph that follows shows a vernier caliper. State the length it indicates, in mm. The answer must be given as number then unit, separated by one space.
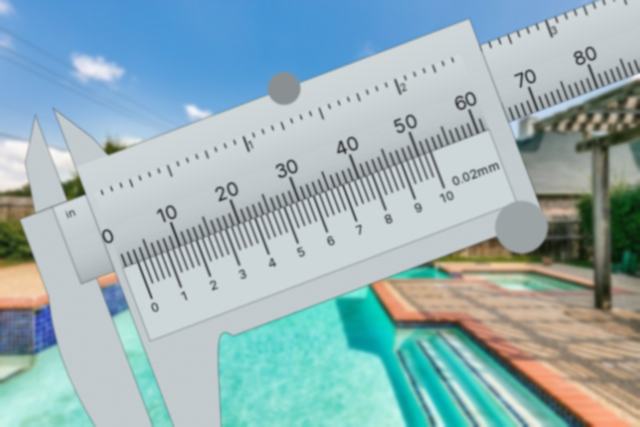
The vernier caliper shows 3.0 mm
